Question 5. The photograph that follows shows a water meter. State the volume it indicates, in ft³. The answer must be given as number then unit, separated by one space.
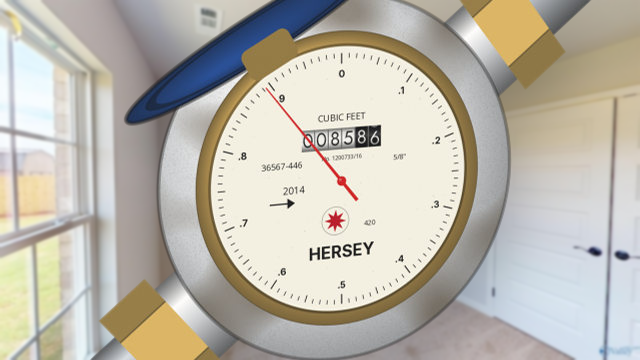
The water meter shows 8585.89 ft³
